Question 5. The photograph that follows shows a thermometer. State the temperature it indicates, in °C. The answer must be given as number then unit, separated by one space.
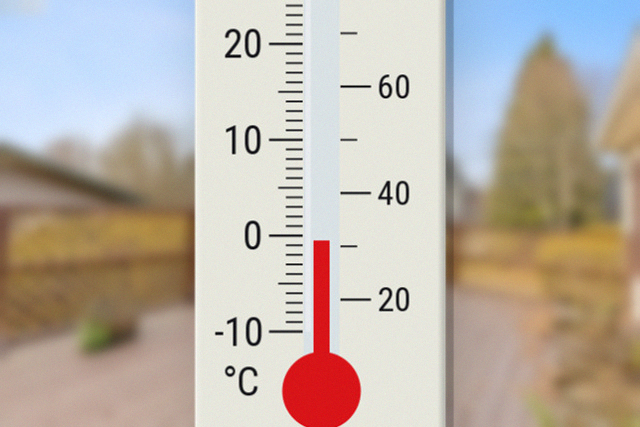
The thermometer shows -0.5 °C
